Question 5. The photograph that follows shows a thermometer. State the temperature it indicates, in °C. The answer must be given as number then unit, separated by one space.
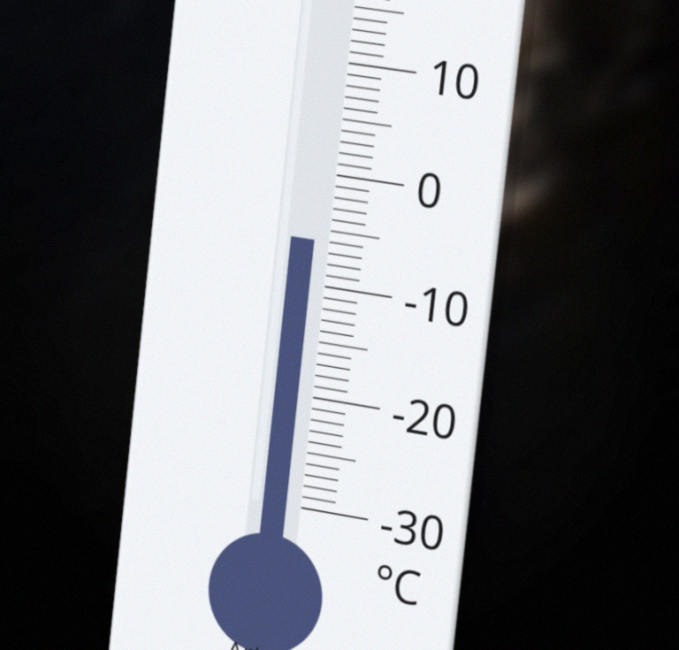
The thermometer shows -6 °C
